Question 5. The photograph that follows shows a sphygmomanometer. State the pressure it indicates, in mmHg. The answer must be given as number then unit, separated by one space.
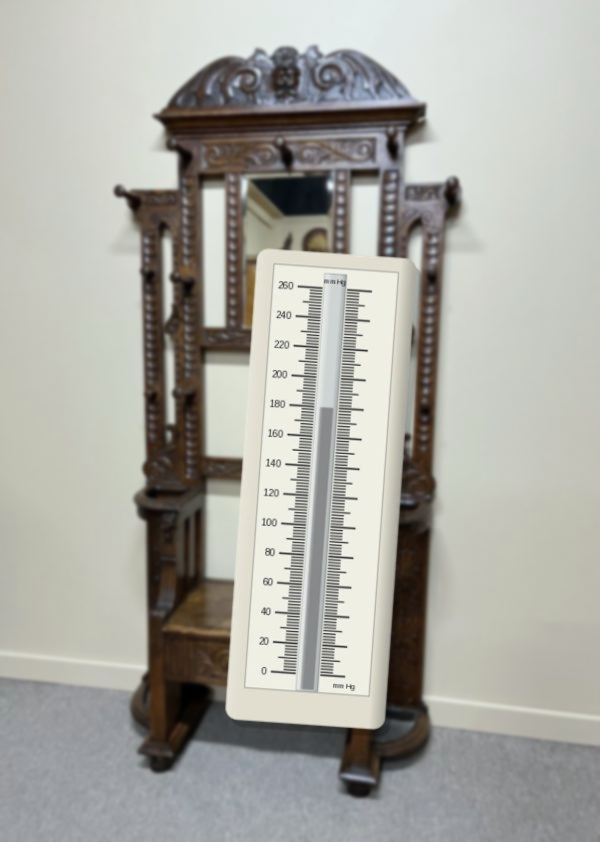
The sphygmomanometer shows 180 mmHg
